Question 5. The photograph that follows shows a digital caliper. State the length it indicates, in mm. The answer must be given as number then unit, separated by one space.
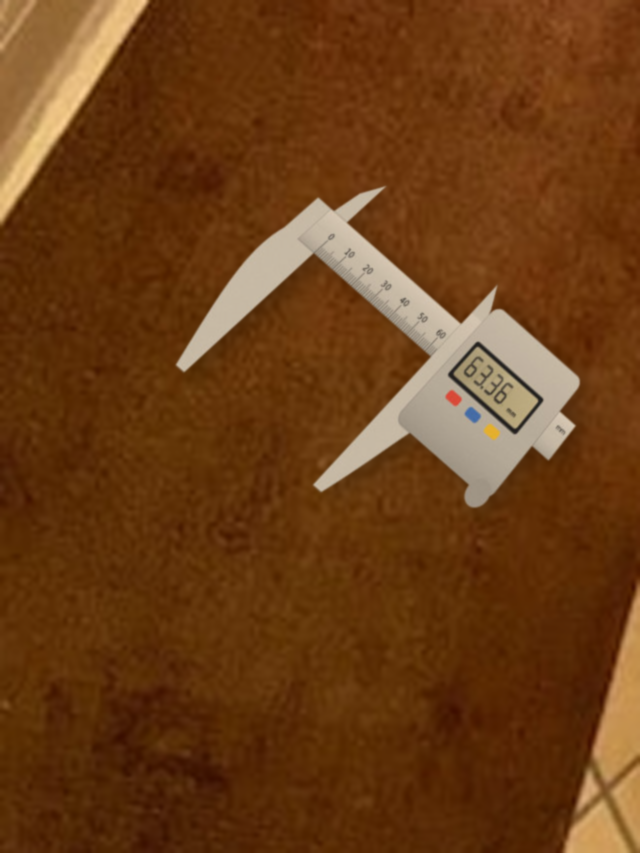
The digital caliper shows 63.36 mm
